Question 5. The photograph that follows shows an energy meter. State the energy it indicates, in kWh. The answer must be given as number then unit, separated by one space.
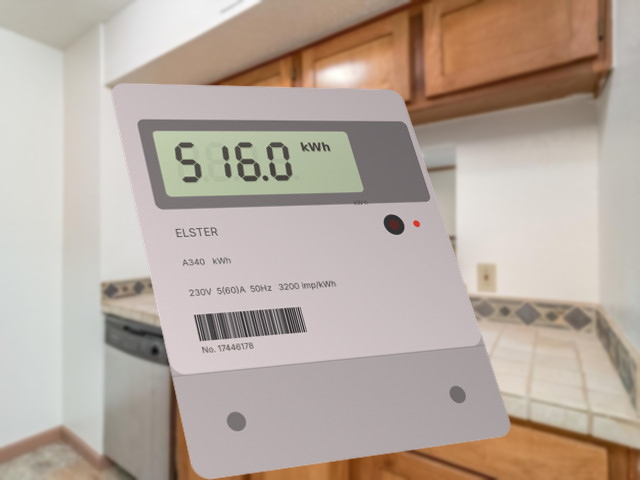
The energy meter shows 516.0 kWh
